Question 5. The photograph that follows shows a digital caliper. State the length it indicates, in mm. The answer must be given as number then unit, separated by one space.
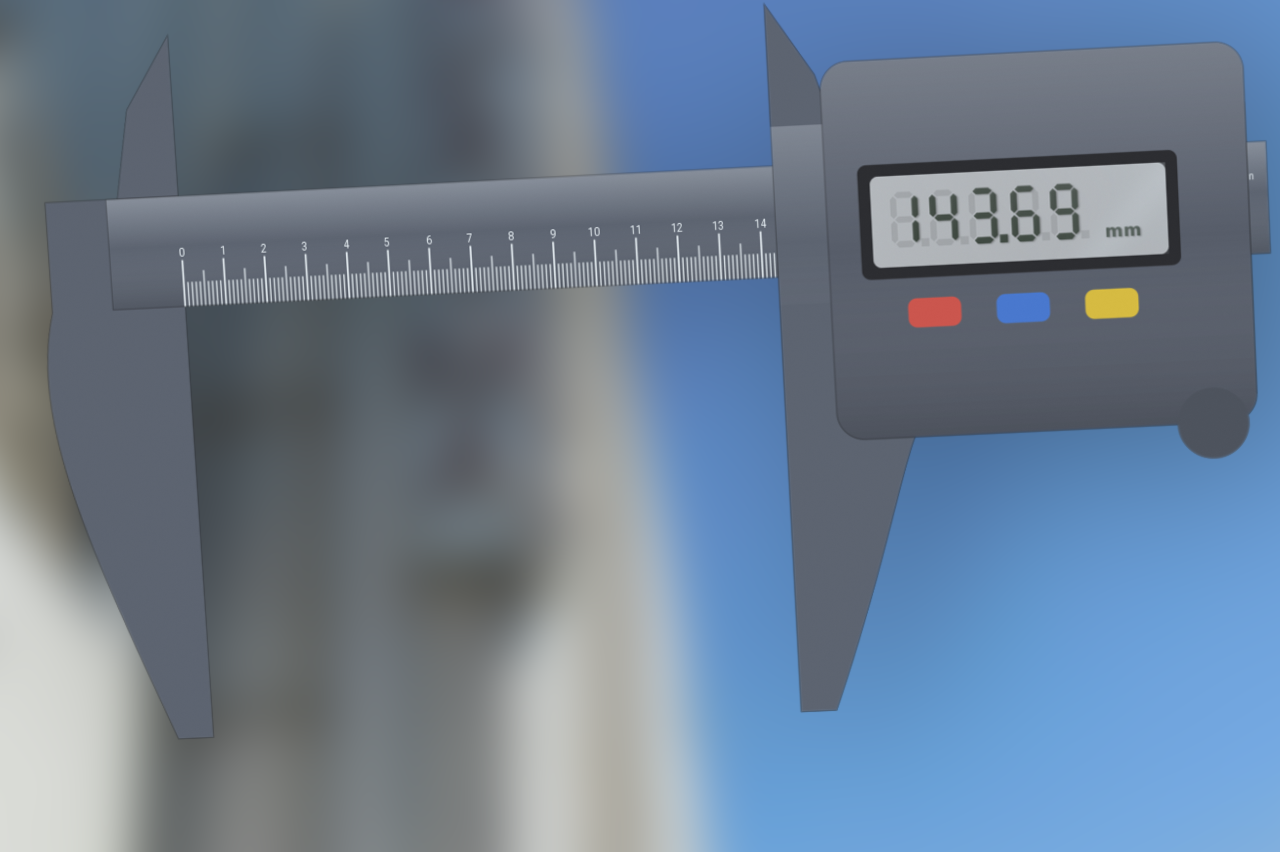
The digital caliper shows 143.69 mm
